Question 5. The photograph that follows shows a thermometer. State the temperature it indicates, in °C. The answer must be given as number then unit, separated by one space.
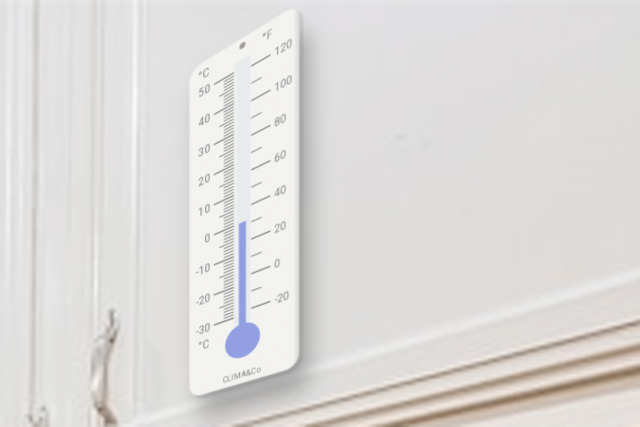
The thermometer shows 0 °C
